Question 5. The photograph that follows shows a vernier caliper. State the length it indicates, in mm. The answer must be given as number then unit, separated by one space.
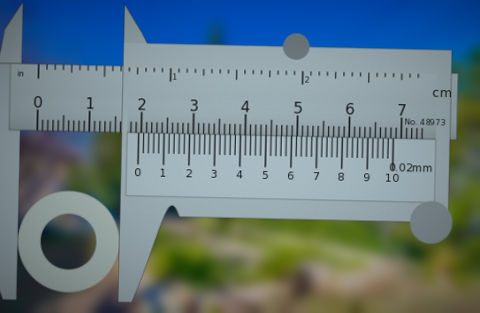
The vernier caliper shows 19.5 mm
